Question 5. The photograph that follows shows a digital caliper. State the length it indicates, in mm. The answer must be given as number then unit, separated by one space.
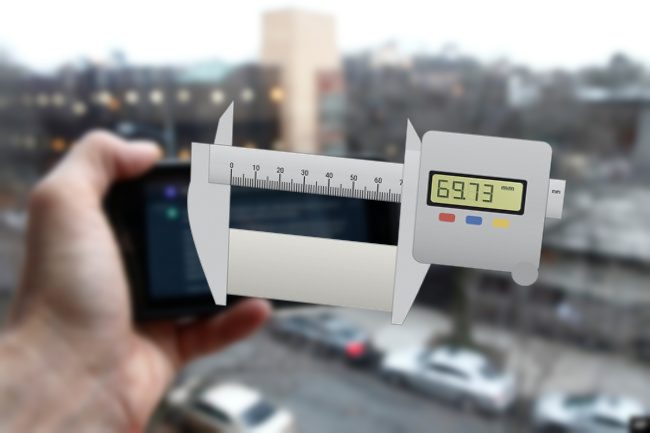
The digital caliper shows 69.73 mm
